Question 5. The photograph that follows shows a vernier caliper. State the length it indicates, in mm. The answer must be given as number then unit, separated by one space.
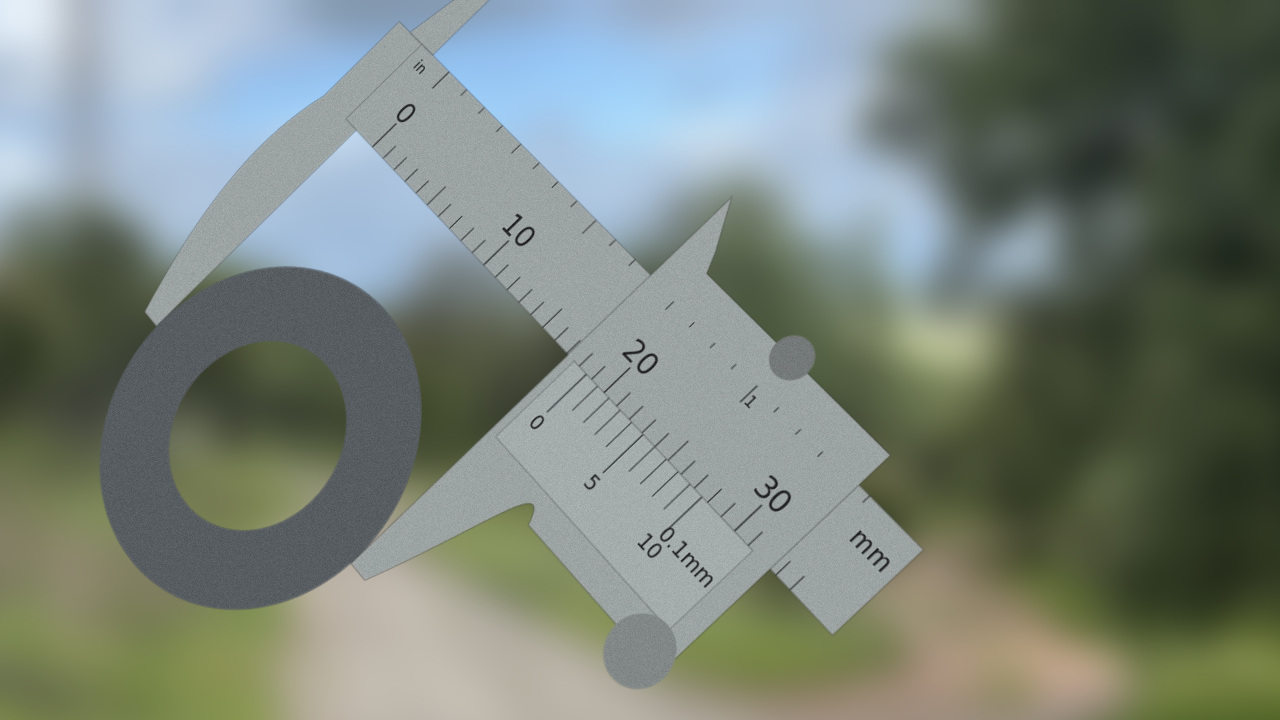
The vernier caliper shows 18.6 mm
